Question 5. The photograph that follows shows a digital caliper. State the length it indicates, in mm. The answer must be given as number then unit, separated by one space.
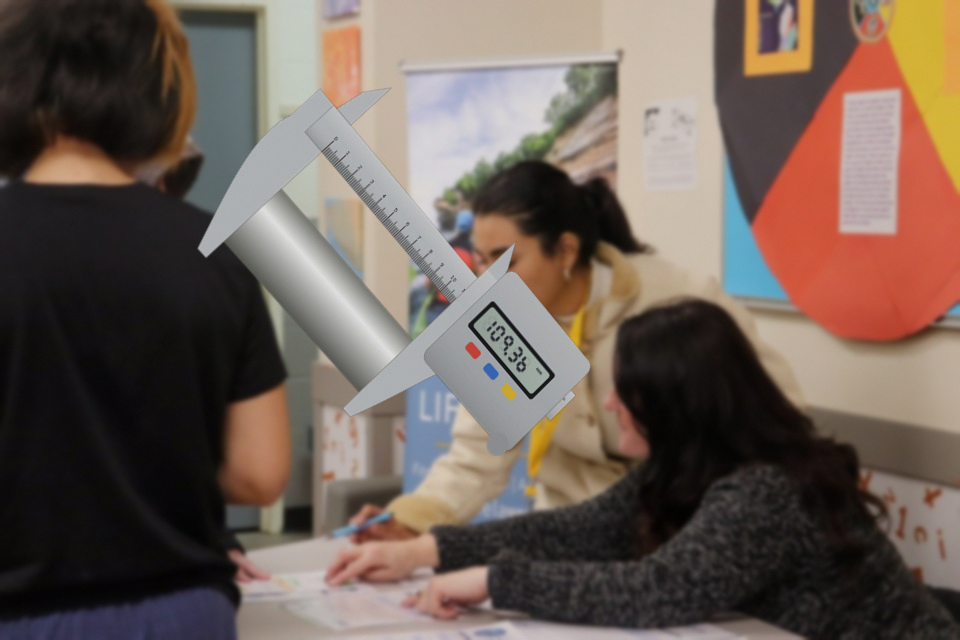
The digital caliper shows 109.36 mm
